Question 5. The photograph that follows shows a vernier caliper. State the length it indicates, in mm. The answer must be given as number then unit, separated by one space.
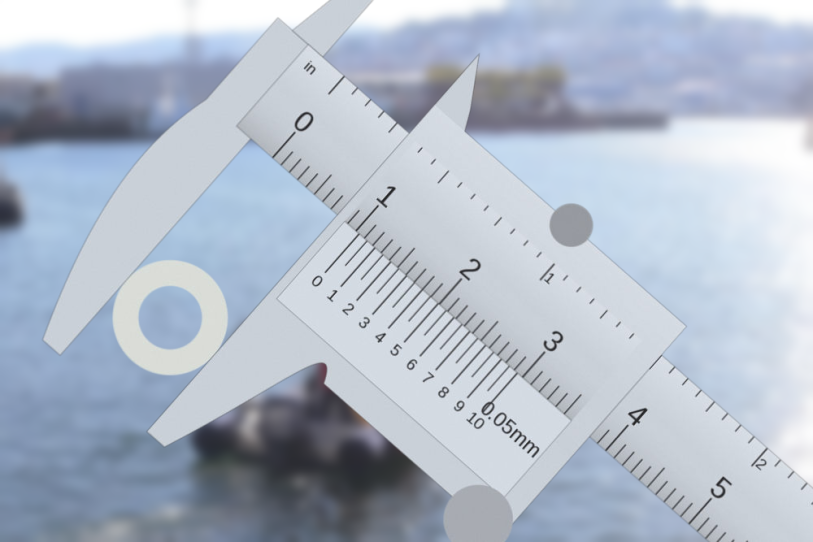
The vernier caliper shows 10.4 mm
